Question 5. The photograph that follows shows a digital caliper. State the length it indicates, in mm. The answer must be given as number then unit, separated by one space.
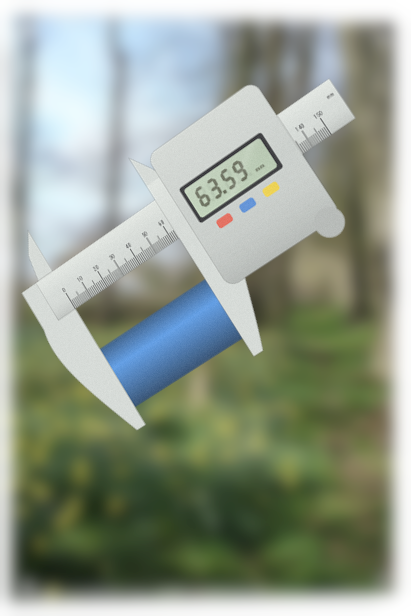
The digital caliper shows 63.59 mm
